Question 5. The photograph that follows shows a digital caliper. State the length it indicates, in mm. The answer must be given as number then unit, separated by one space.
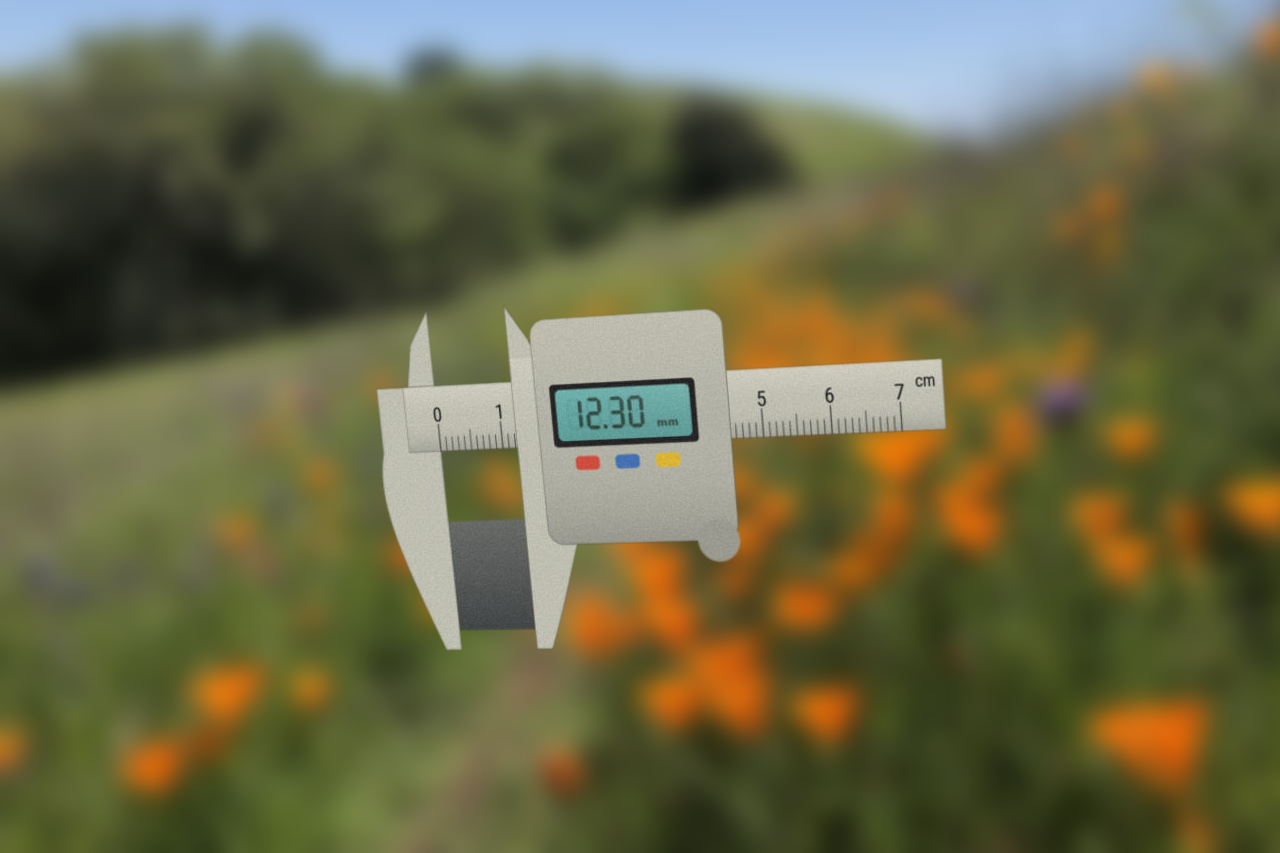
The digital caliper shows 12.30 mm
